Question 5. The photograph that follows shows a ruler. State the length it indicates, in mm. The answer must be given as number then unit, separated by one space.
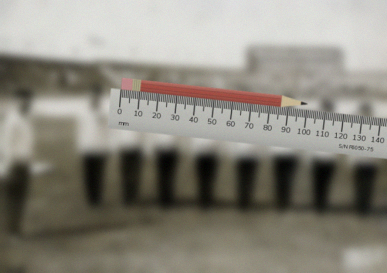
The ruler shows 100 mm
